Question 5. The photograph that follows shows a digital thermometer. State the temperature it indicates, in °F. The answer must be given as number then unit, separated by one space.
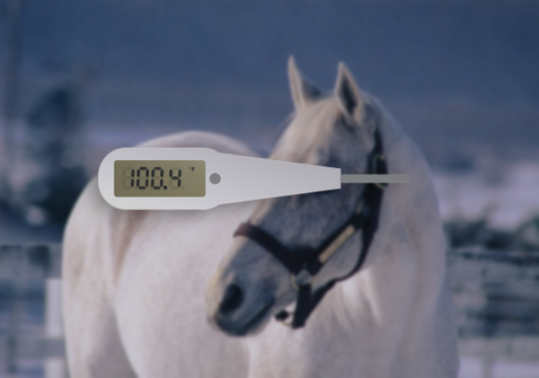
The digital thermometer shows 100.4 °F
